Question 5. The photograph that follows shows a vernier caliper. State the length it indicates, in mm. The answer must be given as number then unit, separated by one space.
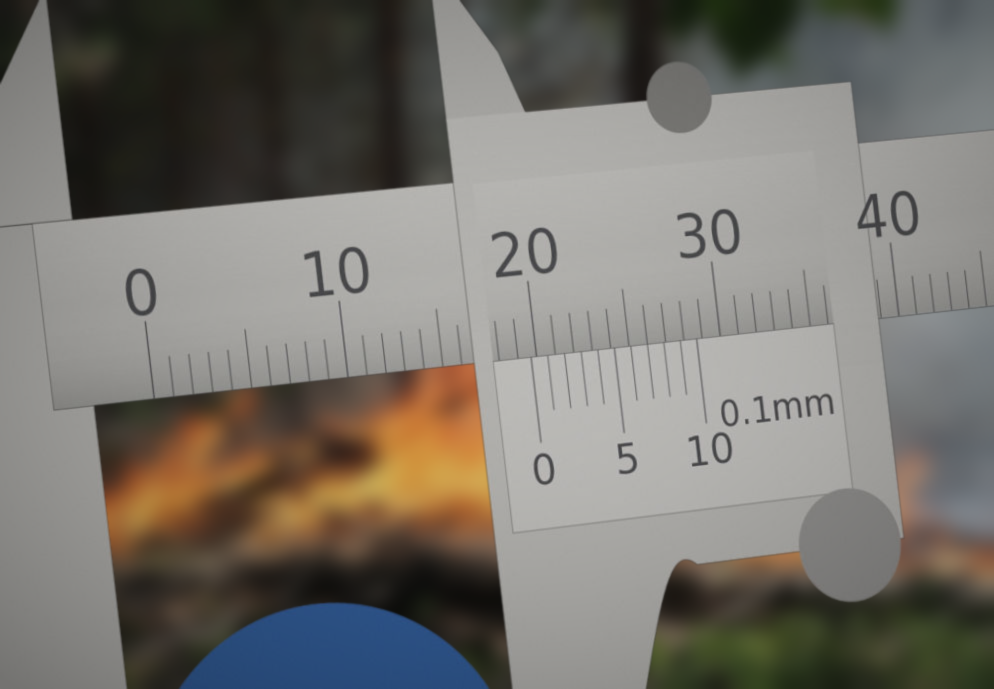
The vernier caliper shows 19.7 mm
